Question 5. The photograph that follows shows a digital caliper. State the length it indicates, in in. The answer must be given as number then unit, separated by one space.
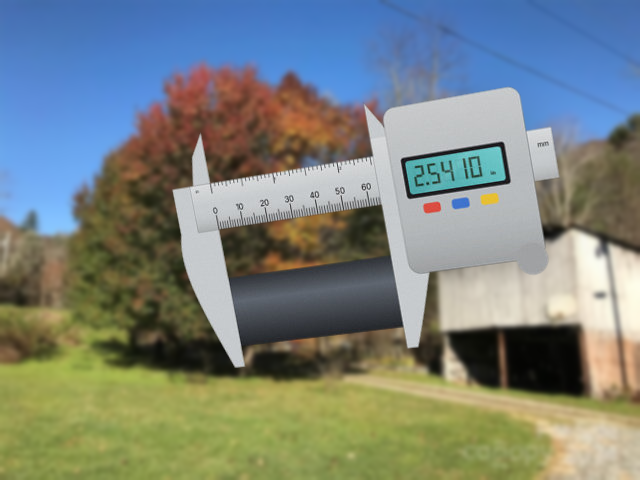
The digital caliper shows 2.5410 in
